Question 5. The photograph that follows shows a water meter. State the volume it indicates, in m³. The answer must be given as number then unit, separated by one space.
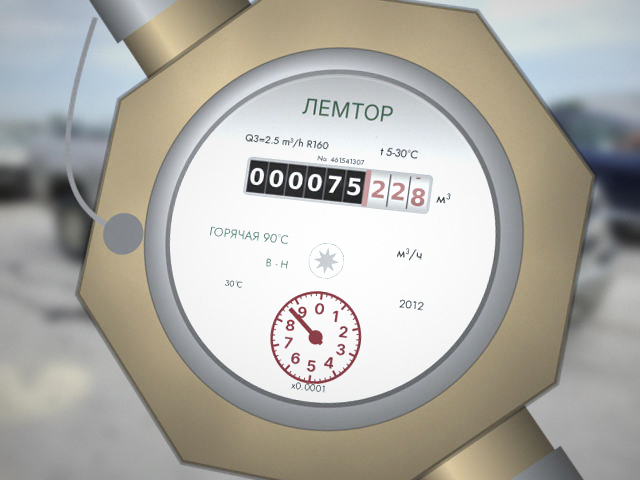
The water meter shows 75.2278 m³
